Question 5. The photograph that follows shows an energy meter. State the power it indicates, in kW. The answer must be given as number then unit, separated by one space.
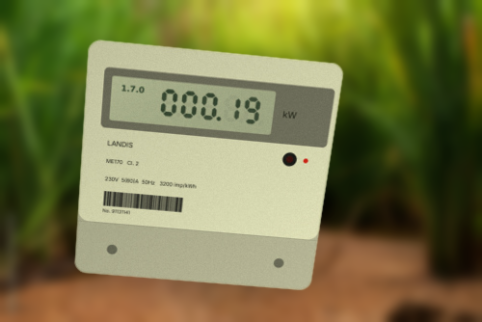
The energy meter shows 0.19 kW
